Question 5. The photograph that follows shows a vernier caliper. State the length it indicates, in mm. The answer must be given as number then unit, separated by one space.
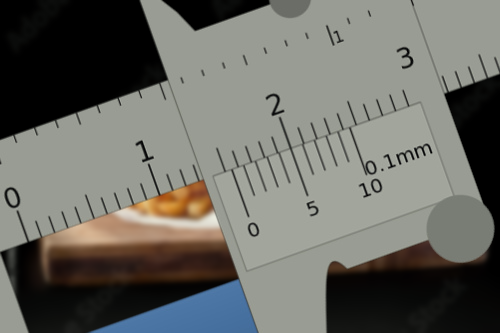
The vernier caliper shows 15.5 mm
